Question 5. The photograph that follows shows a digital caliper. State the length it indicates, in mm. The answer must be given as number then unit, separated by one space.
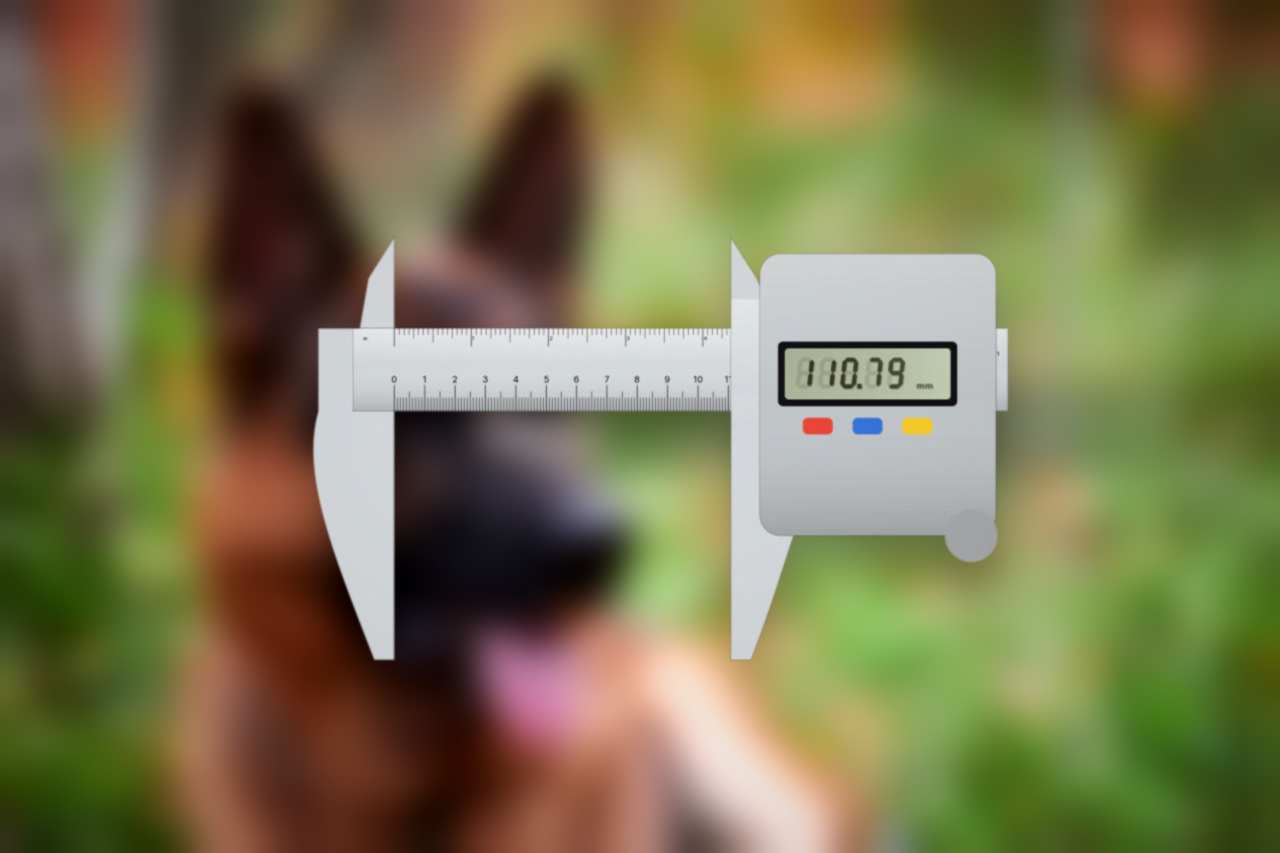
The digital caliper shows 110.79 mm
